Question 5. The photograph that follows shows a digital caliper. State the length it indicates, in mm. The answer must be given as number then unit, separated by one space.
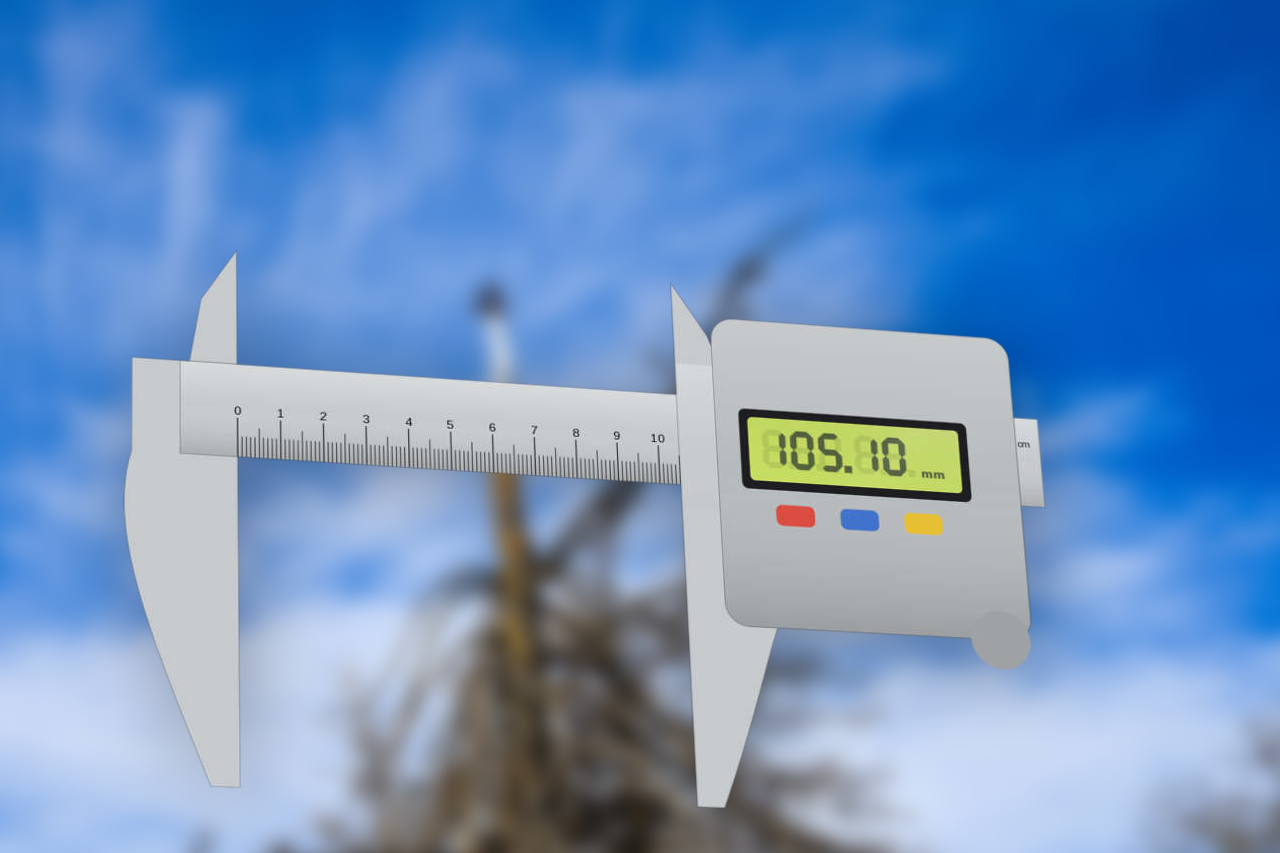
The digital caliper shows 105.10 mm
